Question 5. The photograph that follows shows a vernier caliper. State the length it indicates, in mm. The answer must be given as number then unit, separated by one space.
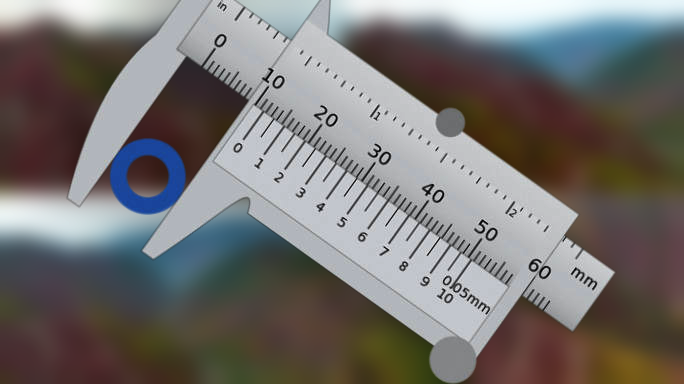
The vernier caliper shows 11.6 mm
